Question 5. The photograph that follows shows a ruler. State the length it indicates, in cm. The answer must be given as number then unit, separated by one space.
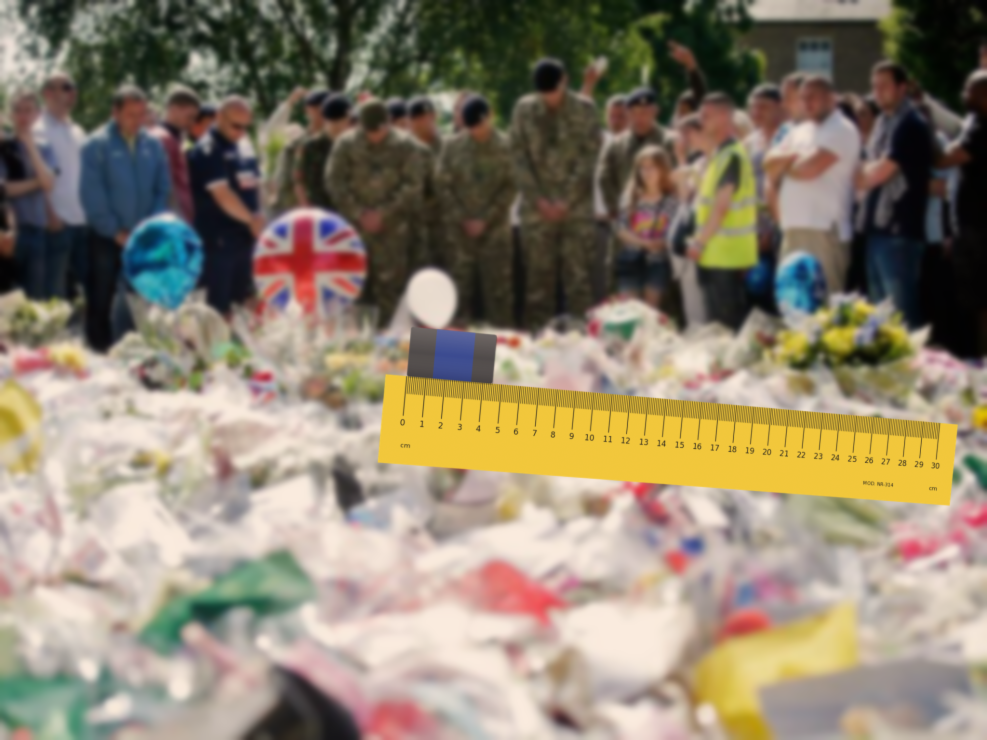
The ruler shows 4.5 cm
